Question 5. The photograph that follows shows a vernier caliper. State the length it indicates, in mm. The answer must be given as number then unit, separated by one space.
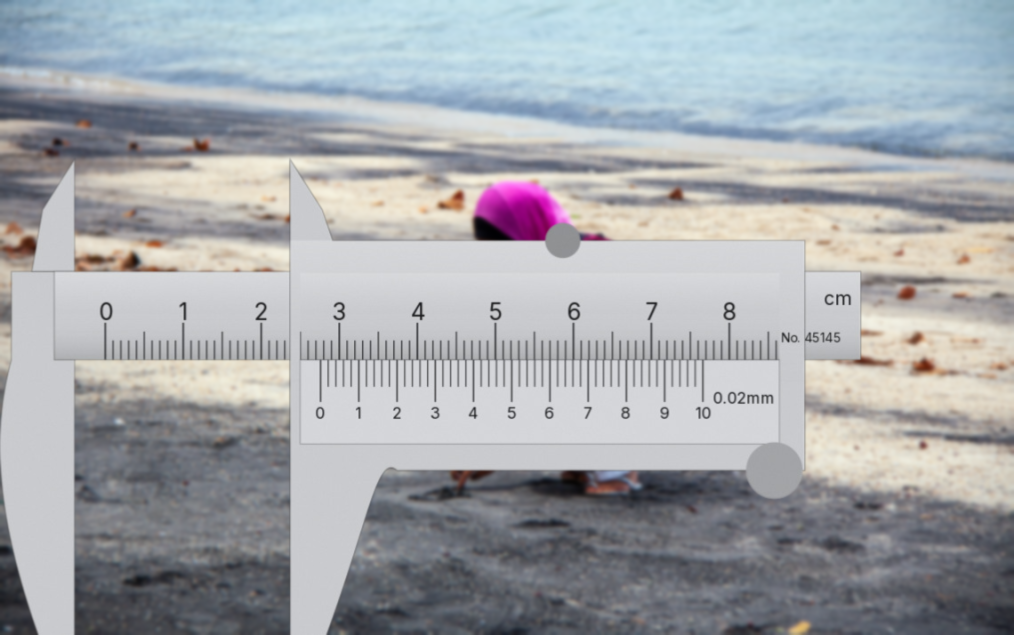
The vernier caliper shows 27.6 mm
